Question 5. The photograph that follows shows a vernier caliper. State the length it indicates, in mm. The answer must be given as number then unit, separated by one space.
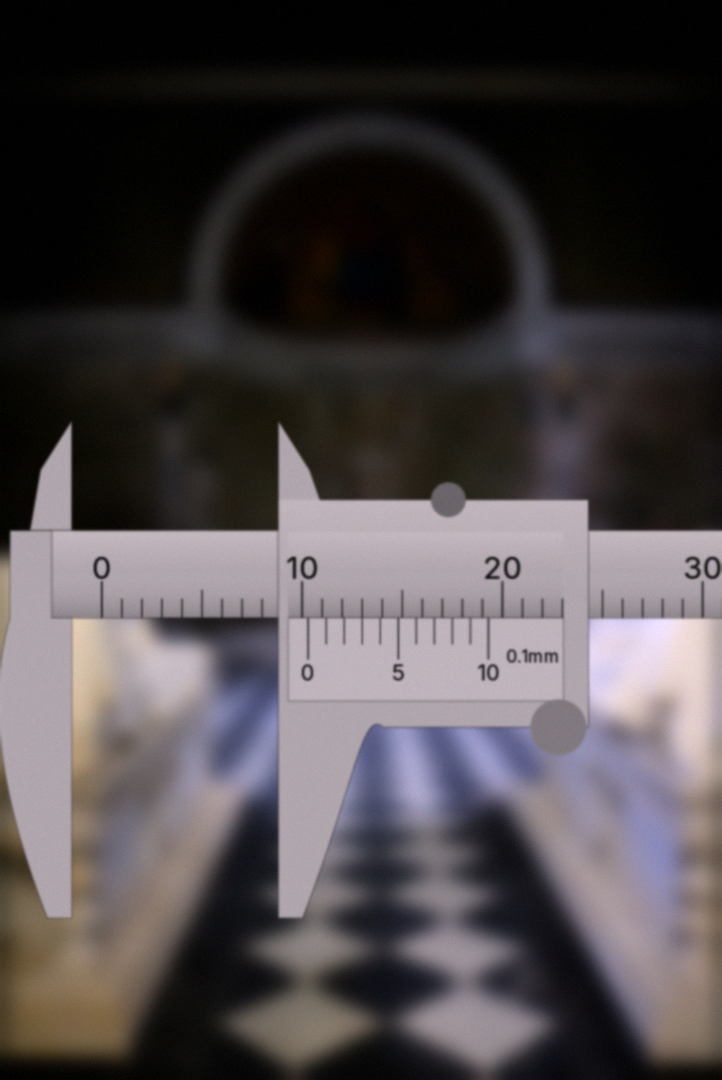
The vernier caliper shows 10.3 mm
